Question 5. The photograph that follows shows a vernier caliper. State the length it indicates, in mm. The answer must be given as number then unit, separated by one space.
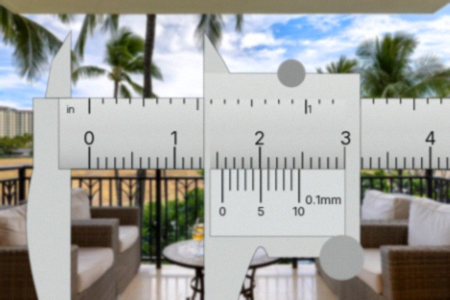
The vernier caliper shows 15.6 mm
